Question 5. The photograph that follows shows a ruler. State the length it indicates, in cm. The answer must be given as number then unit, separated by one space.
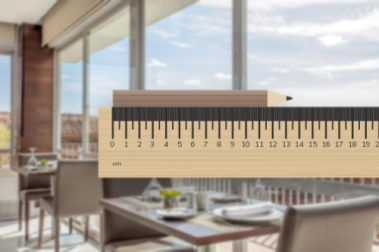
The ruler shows 13.5 cm
